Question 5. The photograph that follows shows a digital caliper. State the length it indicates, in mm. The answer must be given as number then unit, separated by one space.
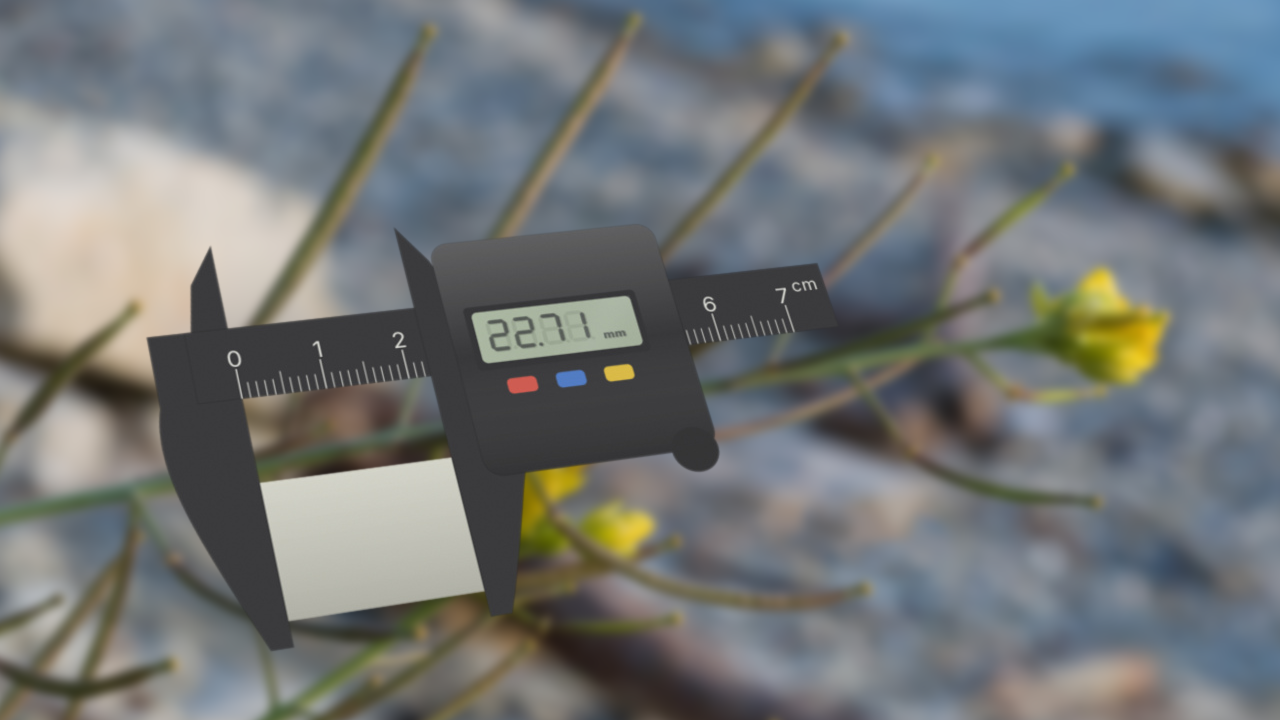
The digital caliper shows 22.71 mm
